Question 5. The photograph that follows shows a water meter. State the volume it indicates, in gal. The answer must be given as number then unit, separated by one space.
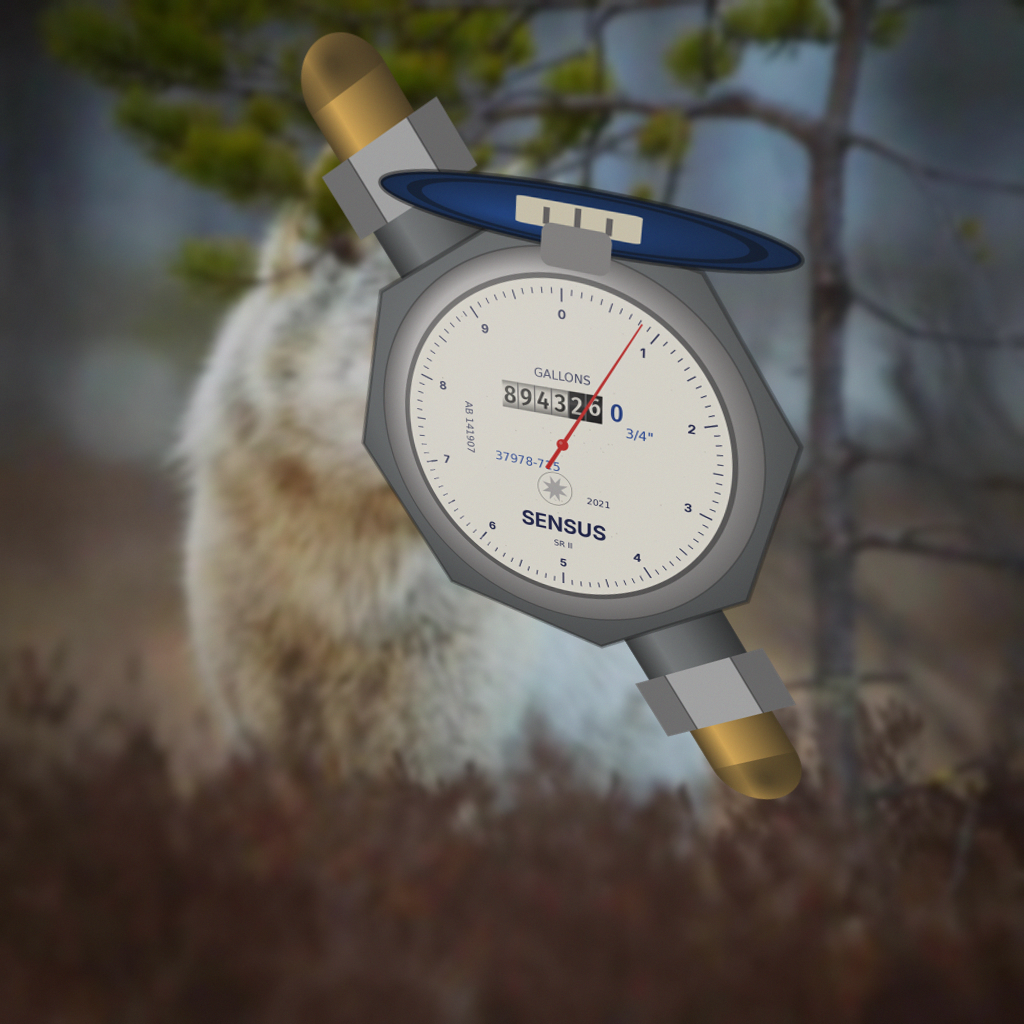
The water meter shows 8943260.8 gal
